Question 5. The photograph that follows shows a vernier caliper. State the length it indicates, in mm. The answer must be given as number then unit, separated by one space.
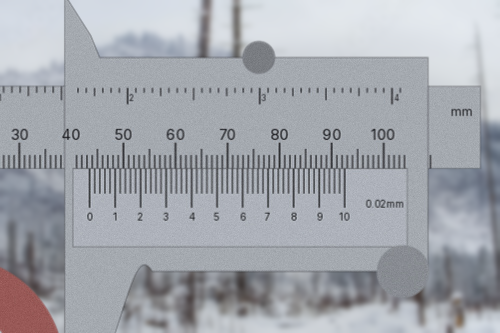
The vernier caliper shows 43.5 mm
